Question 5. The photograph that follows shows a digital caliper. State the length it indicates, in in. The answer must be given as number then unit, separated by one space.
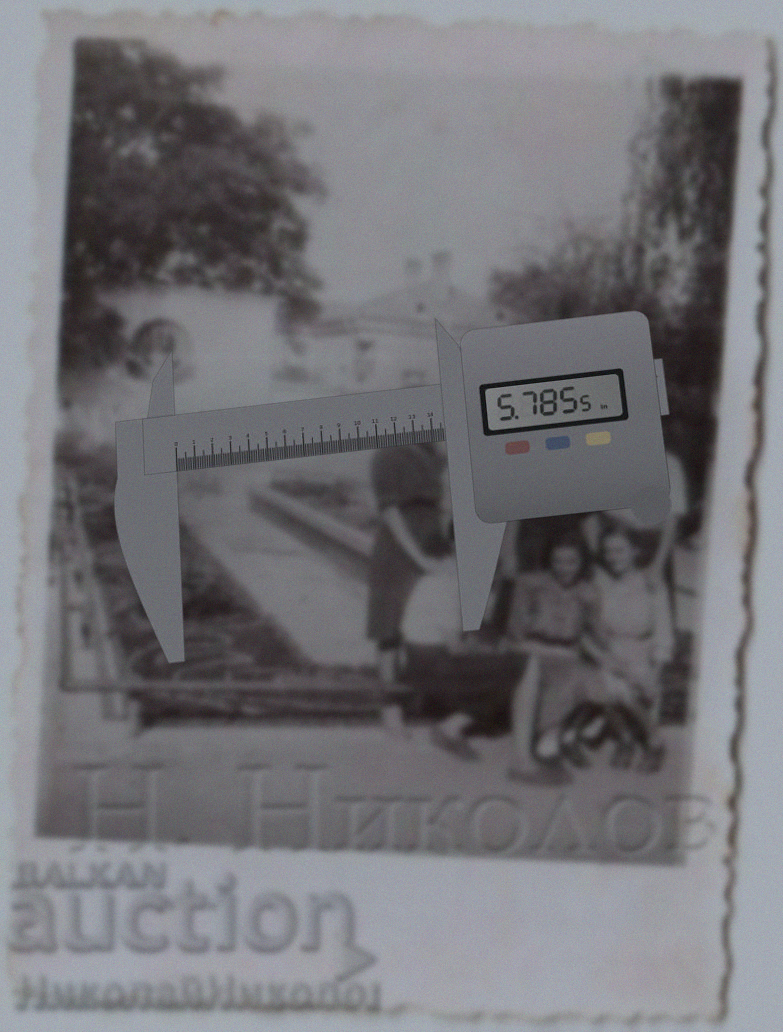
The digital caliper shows 5.7855 in
